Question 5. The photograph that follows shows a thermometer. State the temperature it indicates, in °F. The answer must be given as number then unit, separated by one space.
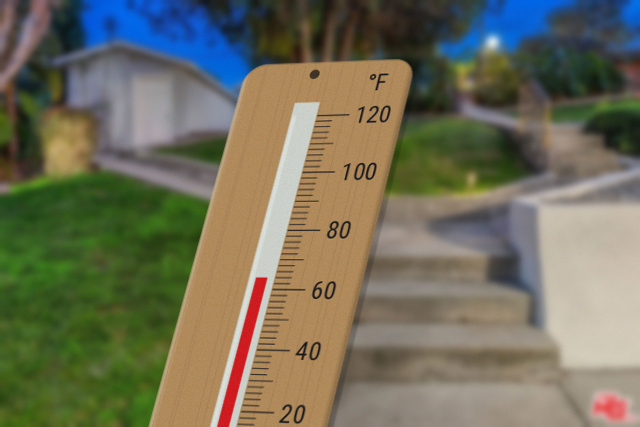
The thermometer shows 64 °F
